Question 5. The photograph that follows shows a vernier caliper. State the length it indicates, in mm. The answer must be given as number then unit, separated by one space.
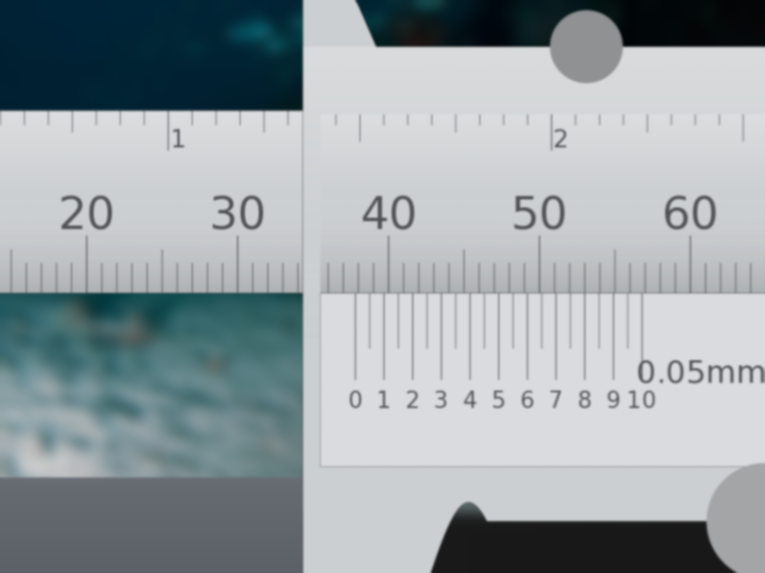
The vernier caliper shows 37.8 mm
